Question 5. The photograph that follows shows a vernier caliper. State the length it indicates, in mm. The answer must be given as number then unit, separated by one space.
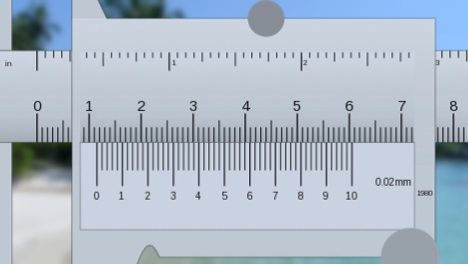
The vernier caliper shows 11.5 mm
